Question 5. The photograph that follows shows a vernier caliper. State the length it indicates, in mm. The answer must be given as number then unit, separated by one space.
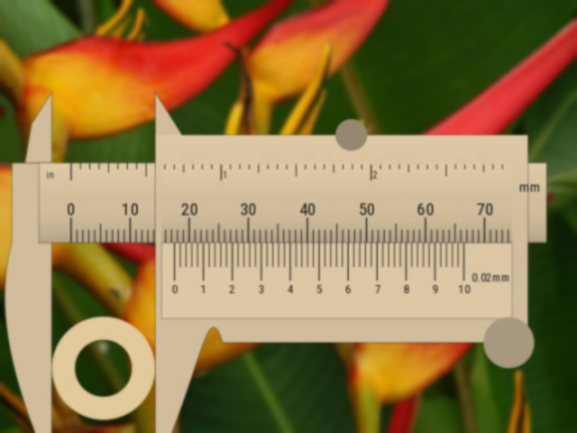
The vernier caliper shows 17.5 mm
